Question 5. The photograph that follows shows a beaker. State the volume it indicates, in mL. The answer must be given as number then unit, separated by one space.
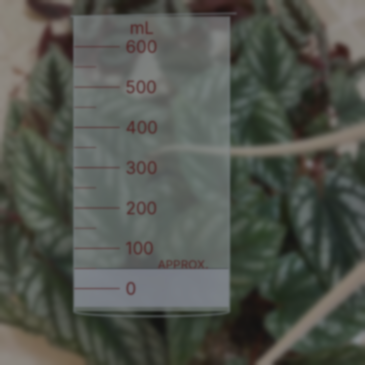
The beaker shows 50 mL
